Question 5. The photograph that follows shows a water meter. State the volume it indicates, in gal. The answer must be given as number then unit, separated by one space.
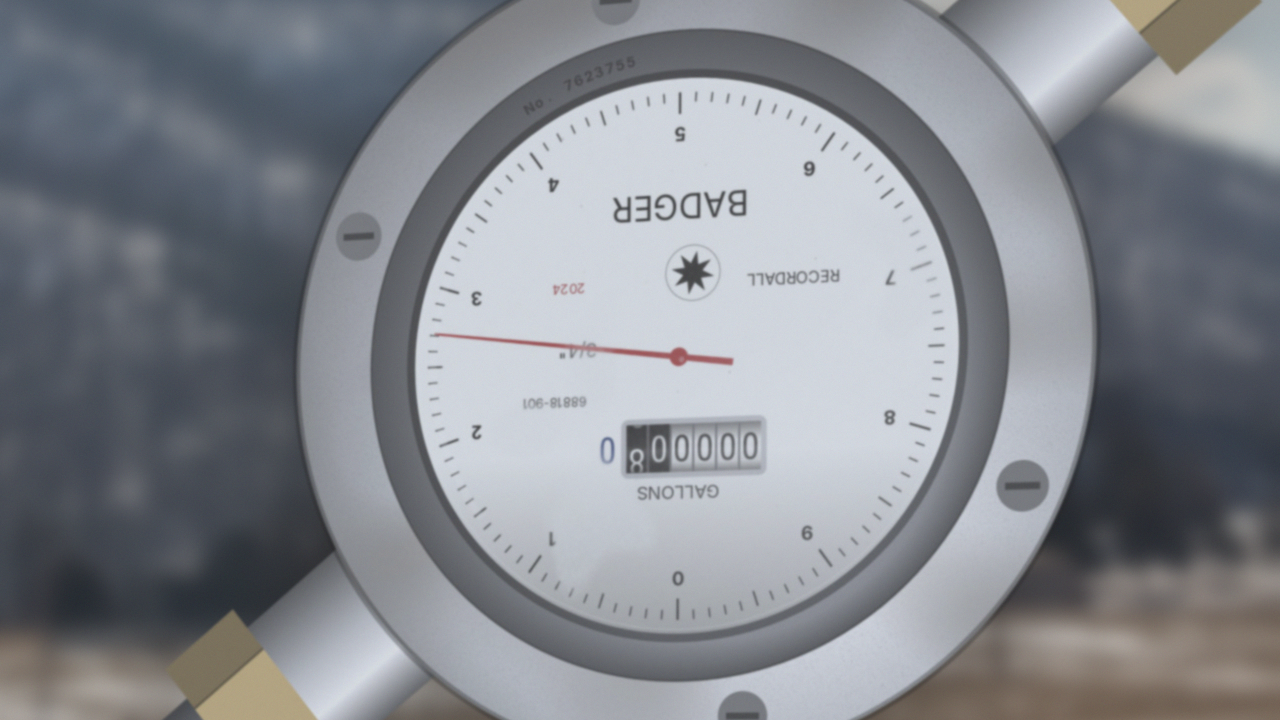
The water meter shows 82.7 gal
